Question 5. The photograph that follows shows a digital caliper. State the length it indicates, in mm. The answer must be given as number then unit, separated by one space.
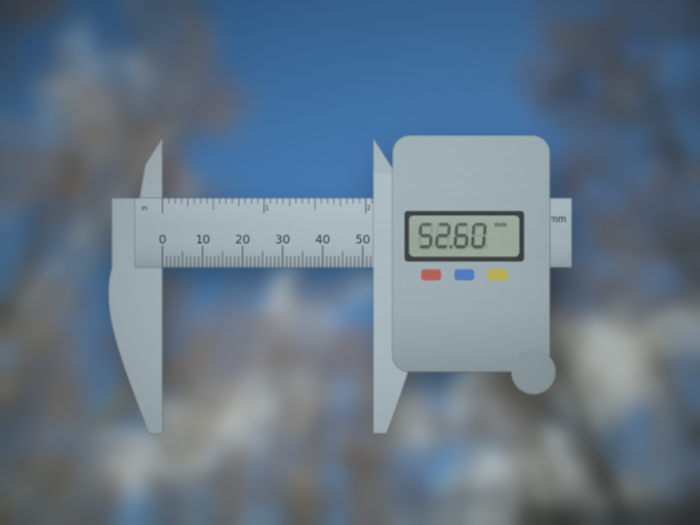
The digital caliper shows 52.60 mm
